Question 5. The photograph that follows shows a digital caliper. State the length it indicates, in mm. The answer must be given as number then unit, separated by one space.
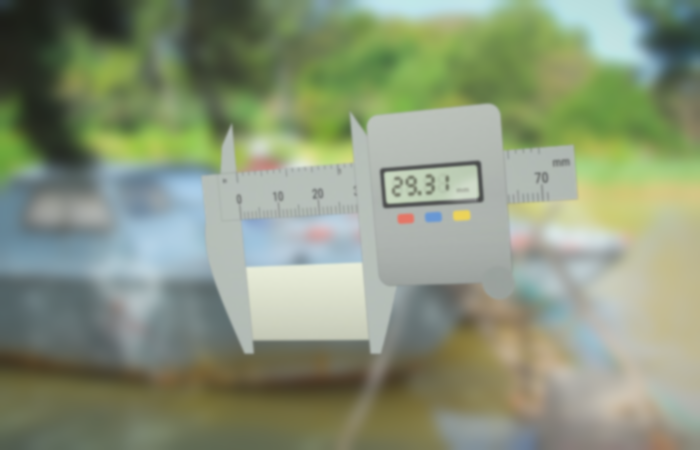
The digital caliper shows 29.31 mm
